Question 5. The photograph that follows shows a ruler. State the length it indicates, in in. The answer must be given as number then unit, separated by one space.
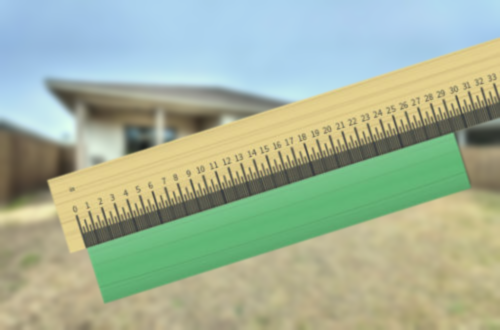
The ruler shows 29 in
